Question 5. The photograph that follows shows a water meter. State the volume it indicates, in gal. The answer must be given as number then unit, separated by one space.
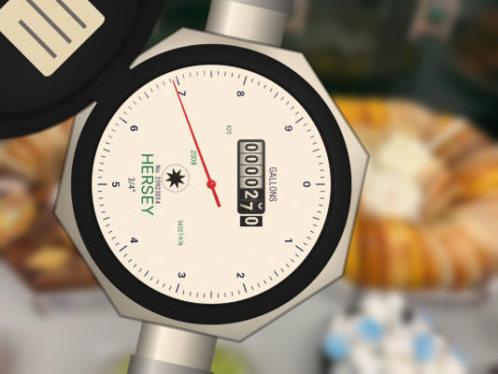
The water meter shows 266.9 gal
